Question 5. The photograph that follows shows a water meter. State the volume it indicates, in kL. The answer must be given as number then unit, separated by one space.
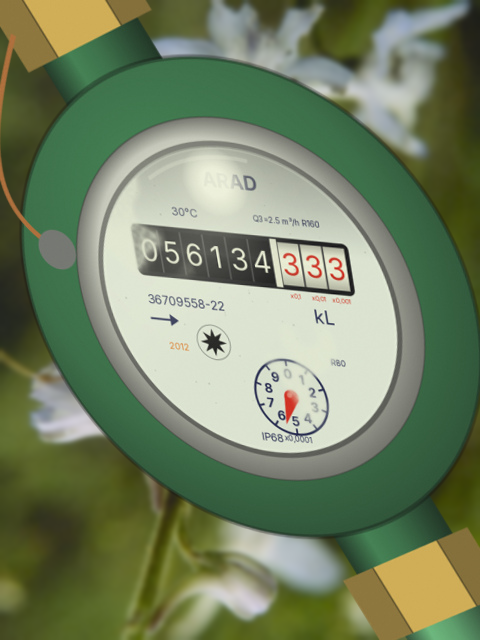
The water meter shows 56134.3335 kL
